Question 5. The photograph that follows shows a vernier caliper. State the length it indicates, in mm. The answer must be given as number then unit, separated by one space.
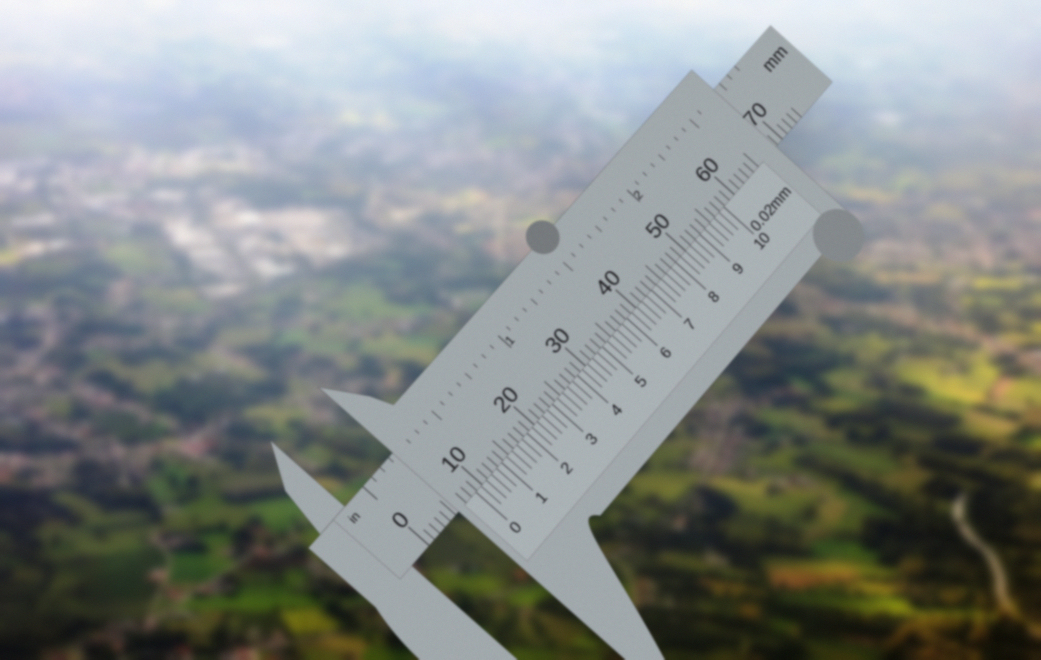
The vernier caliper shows 8.8 mm
